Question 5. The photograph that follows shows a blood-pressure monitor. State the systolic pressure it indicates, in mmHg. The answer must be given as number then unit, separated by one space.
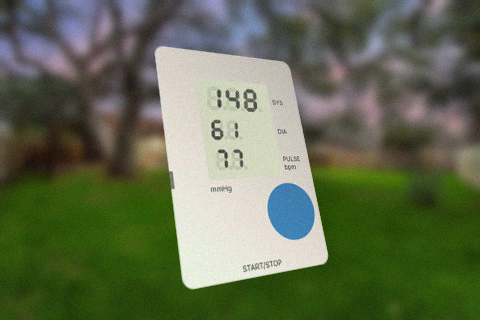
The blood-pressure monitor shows 148 mmHg
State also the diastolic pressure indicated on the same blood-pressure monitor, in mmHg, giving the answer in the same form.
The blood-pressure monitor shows 61 mmHg
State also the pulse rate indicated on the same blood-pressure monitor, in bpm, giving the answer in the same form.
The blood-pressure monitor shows 77 bpm
